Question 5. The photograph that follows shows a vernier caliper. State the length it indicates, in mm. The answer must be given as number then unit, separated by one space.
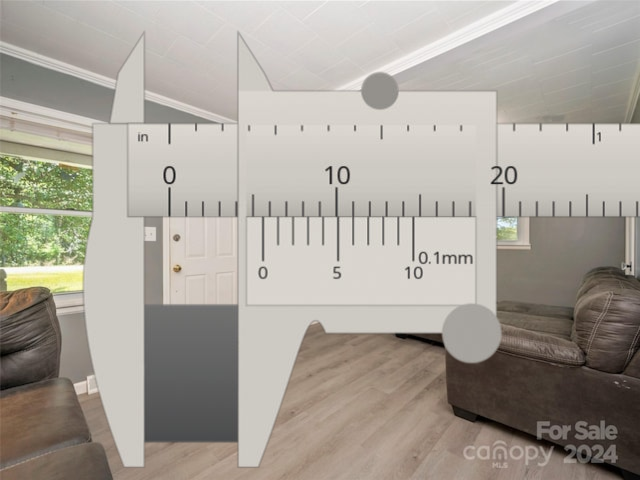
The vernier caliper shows 5.6 mm
